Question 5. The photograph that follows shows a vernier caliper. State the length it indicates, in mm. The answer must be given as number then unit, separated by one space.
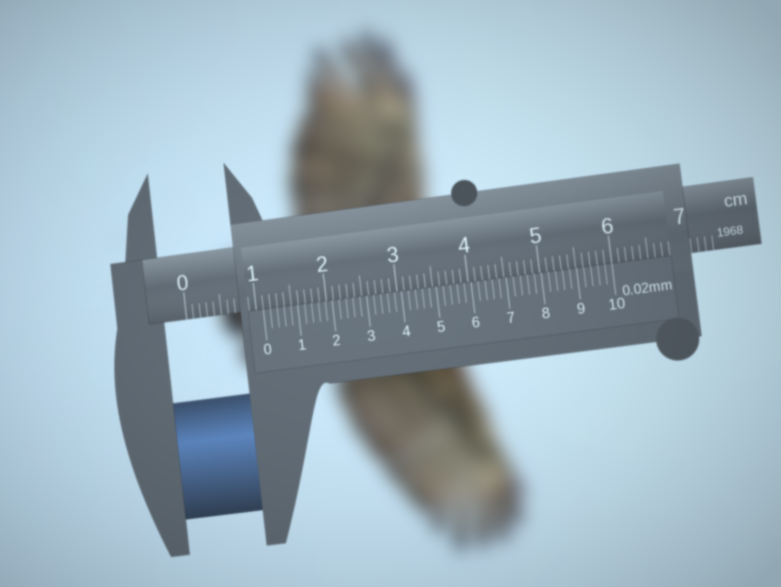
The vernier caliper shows 11.0 mm
